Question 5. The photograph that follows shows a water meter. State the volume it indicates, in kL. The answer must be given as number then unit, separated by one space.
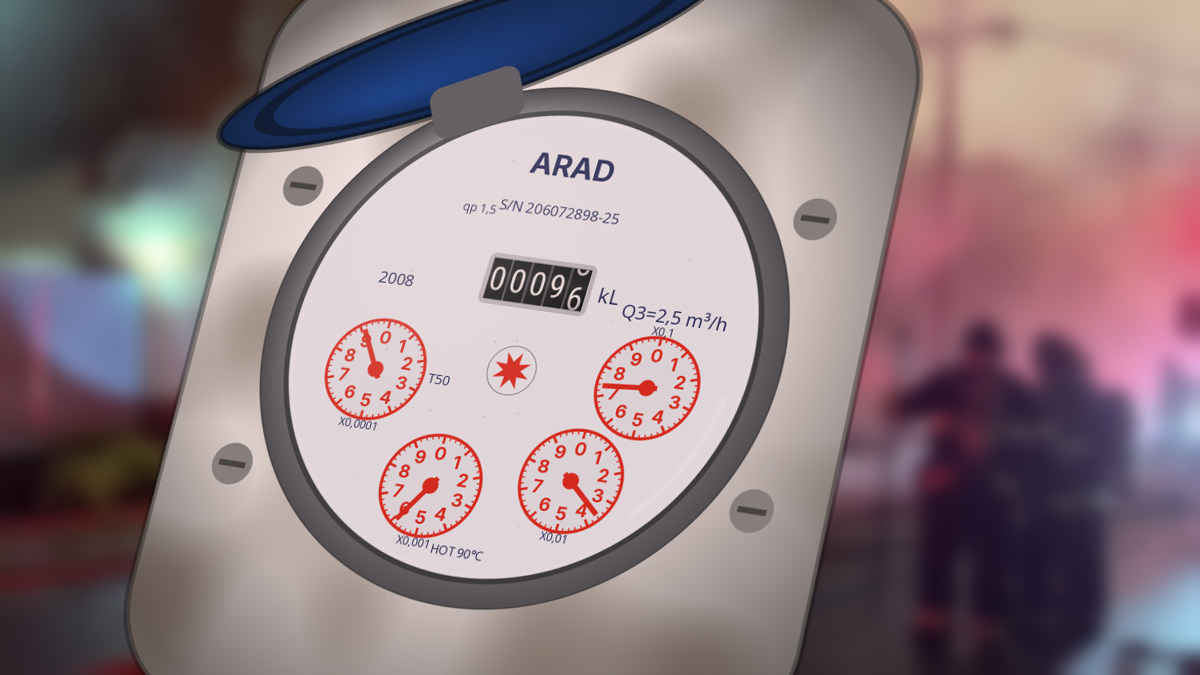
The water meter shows 95.7359 kL
